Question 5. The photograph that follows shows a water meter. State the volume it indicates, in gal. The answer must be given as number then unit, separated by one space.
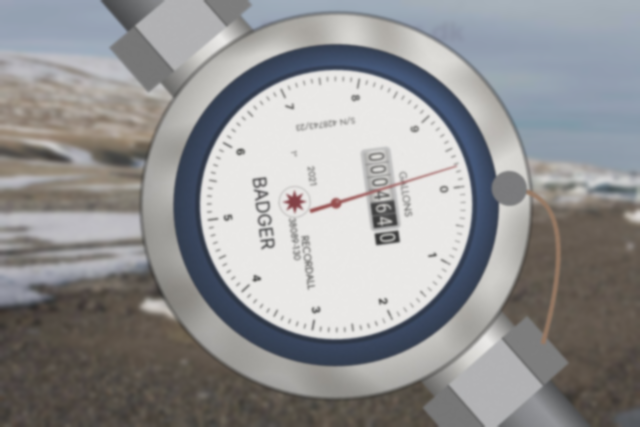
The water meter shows 4639.7 gal
